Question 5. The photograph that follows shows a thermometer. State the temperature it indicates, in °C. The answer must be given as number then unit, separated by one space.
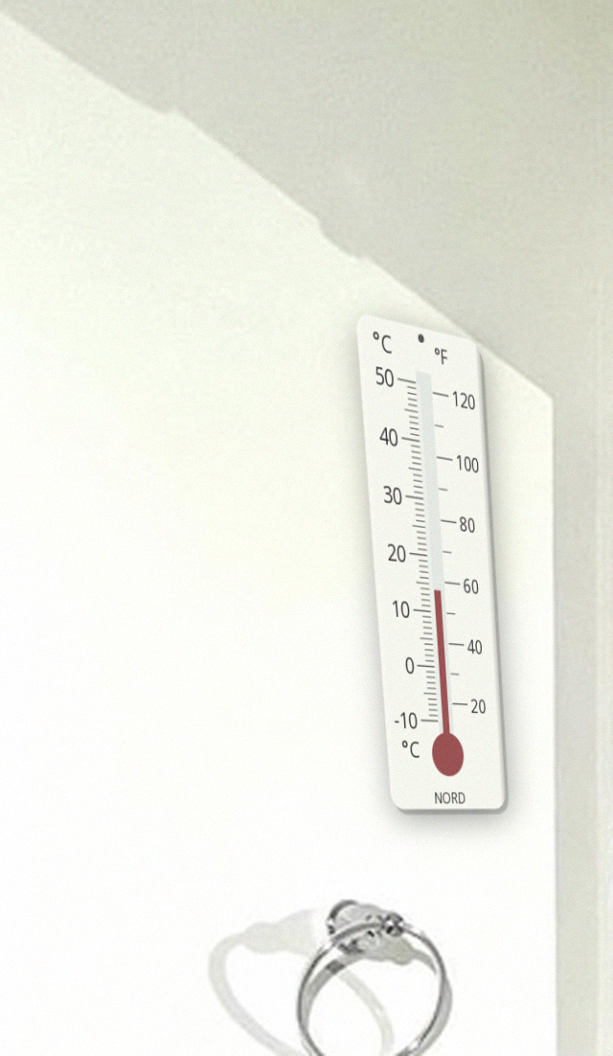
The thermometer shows 14 °C
